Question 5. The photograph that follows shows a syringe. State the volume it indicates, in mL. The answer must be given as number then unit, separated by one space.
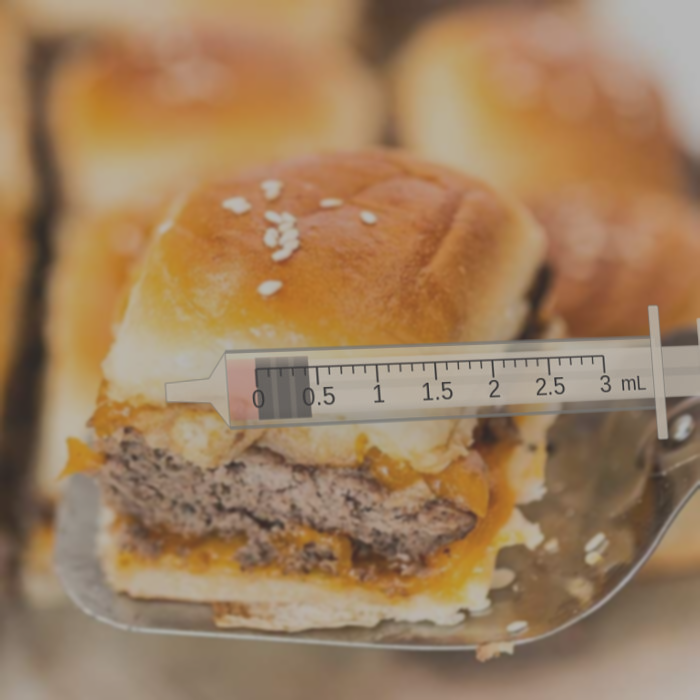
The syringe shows 0 mL
